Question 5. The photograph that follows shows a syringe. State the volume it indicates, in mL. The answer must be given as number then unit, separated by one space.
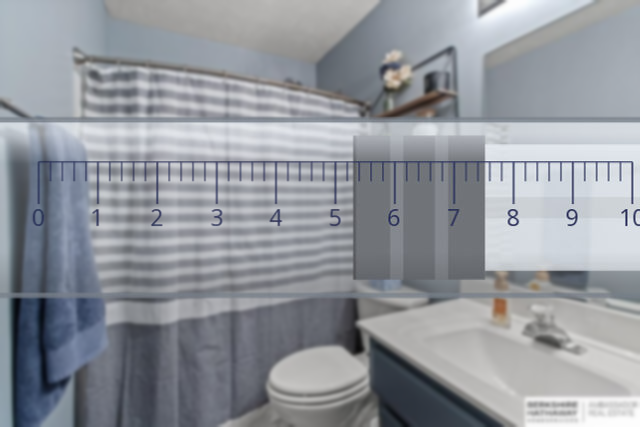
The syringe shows 5.3 mL
